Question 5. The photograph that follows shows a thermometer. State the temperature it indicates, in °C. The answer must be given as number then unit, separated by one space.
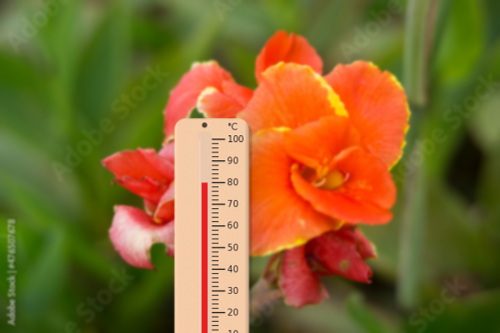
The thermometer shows 80 °C
